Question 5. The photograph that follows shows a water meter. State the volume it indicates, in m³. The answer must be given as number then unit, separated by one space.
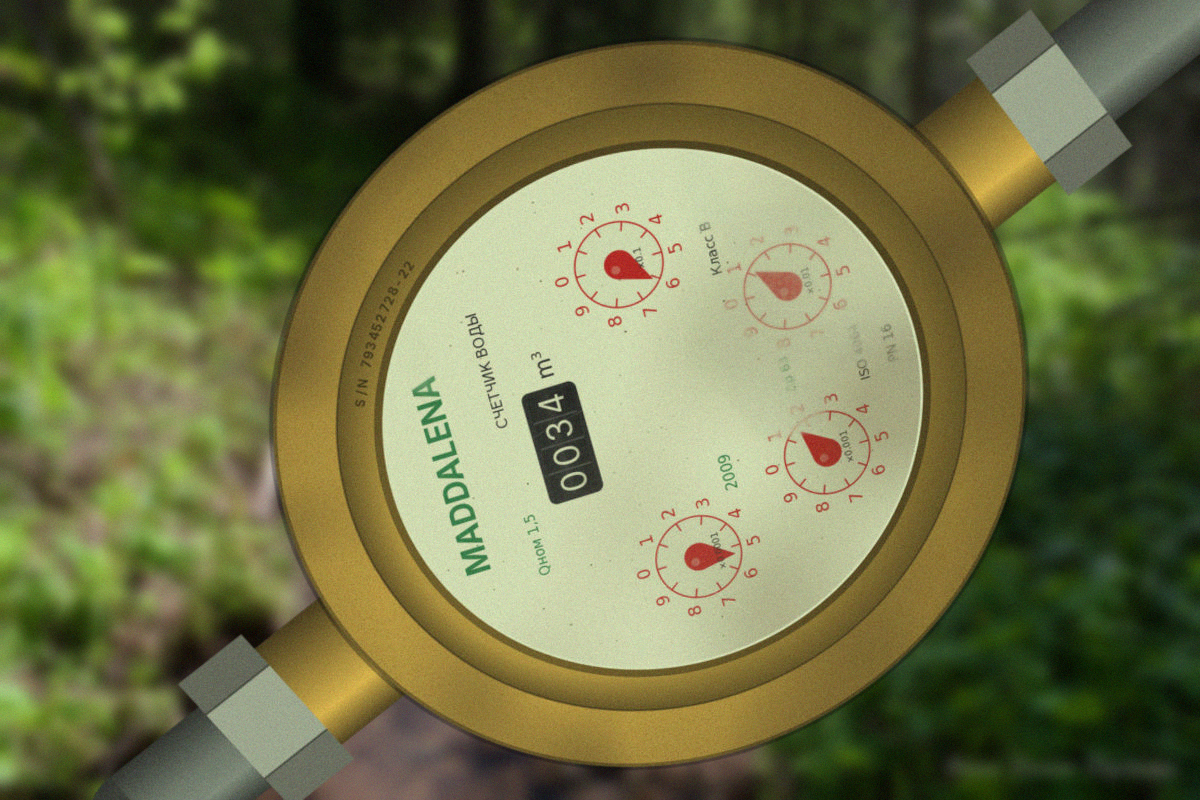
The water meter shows 34.6115 m³
